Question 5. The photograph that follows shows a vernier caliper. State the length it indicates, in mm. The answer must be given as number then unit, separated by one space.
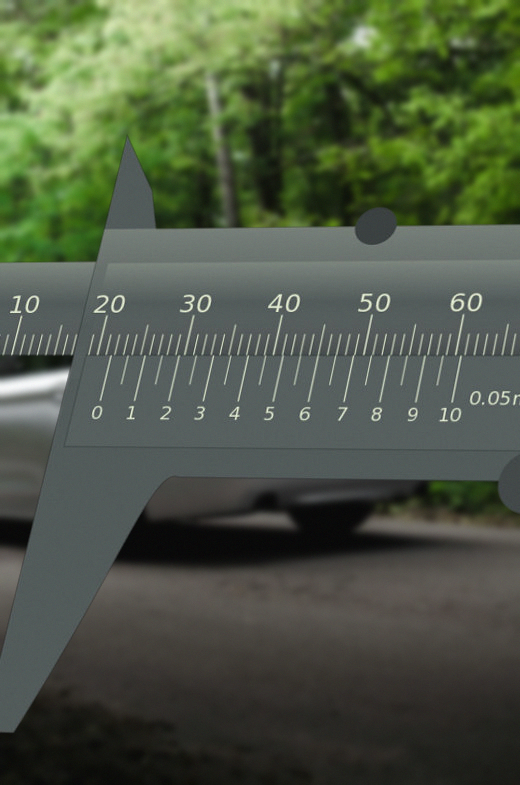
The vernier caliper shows 21.6 mm
